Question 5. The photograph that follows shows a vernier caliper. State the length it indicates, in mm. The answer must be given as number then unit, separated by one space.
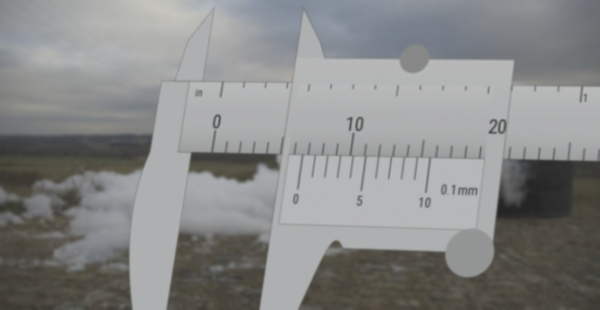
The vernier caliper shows 6.6 mm
